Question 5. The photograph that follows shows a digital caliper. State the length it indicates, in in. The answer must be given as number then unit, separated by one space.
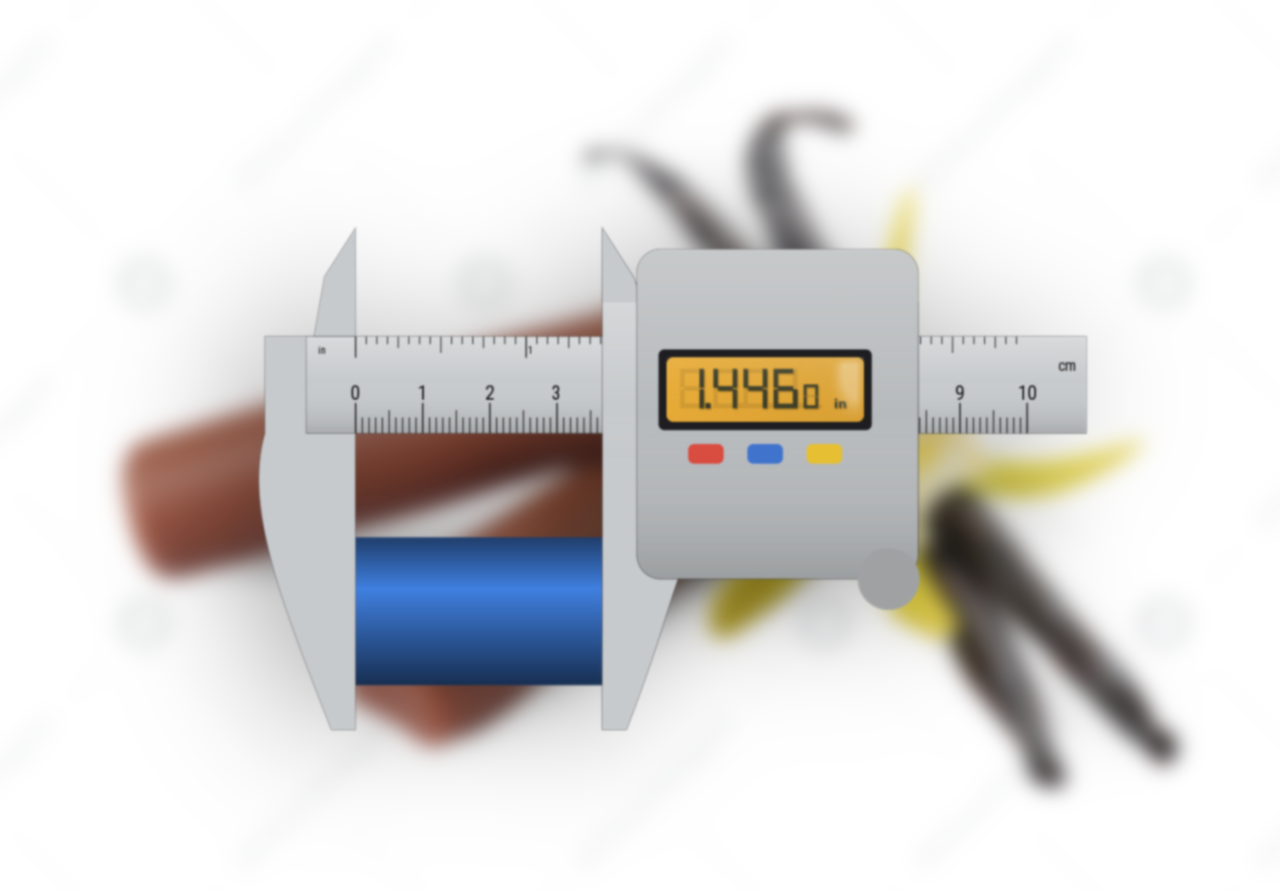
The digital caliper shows 1.4460 in
